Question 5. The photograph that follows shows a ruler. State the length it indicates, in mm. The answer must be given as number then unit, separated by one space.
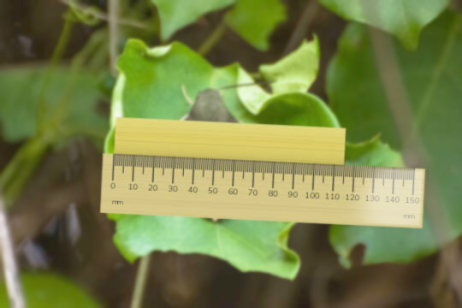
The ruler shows 115 mm
